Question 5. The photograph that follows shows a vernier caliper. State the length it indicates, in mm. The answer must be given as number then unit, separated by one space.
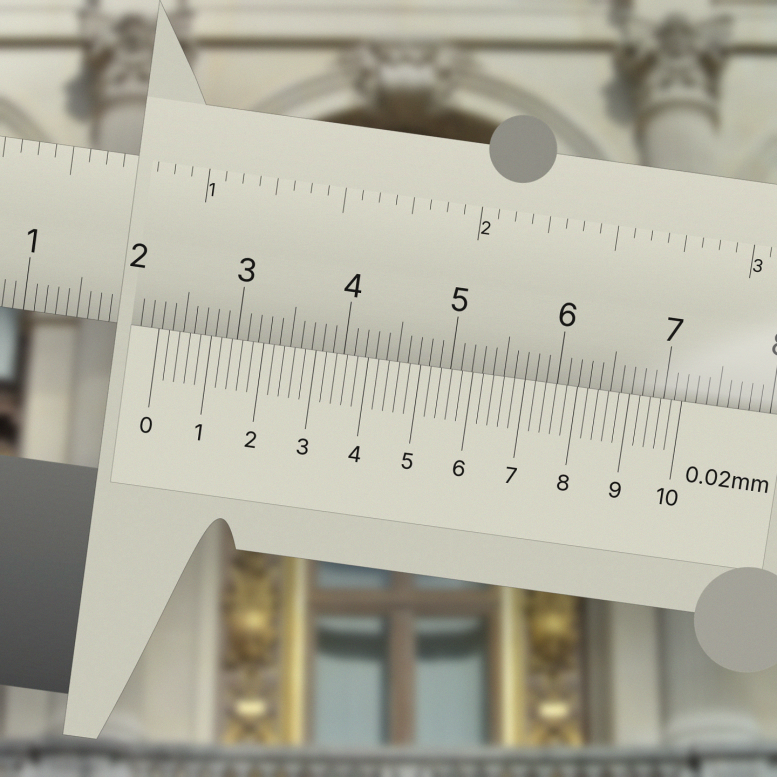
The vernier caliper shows 22.7 mm
